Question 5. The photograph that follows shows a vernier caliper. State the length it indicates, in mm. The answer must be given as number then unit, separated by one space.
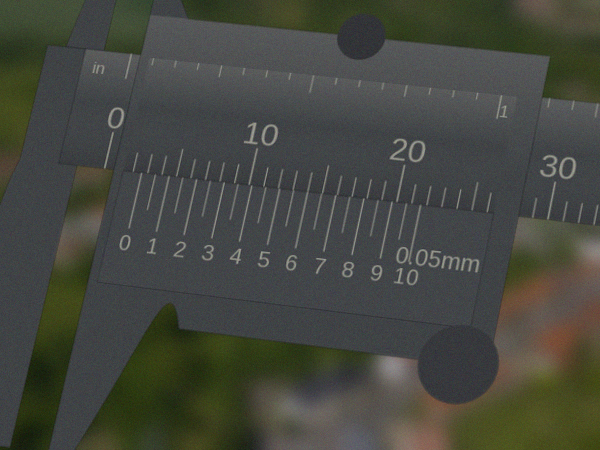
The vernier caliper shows 2.6 mm
